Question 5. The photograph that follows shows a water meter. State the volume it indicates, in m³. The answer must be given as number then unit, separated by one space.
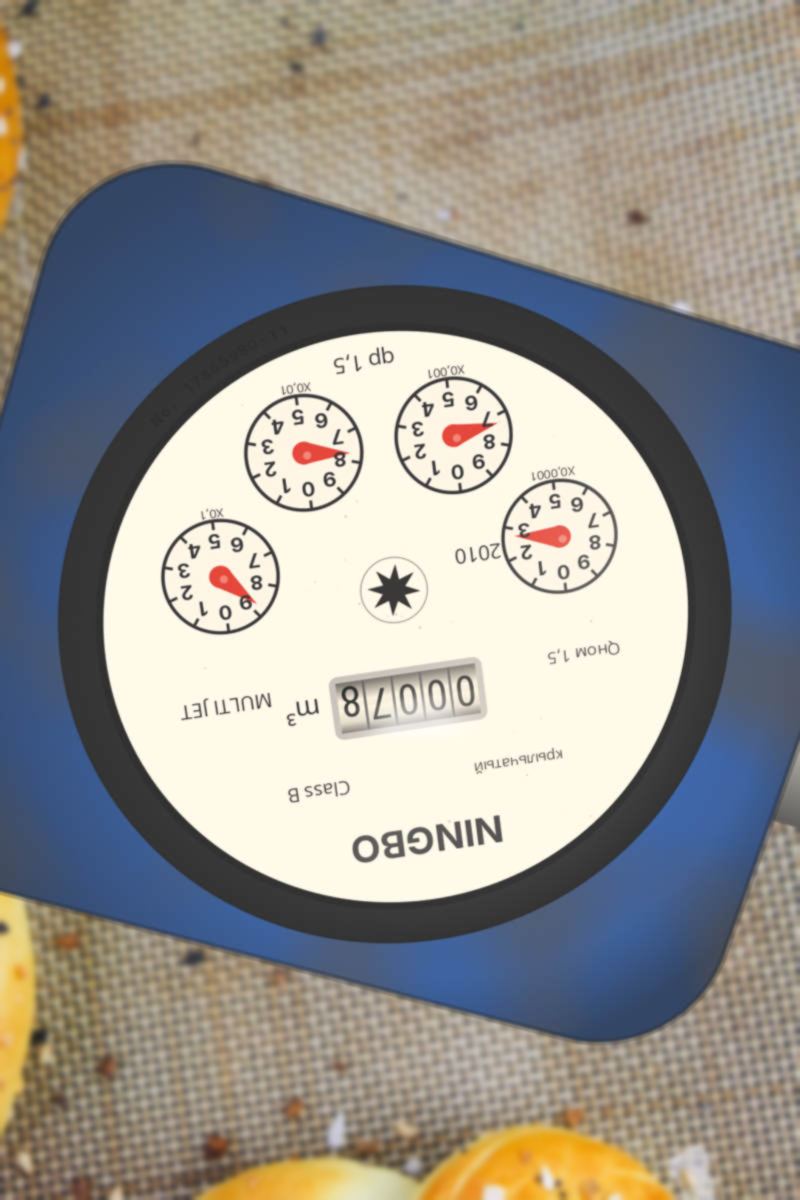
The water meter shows 77.8772 m³
